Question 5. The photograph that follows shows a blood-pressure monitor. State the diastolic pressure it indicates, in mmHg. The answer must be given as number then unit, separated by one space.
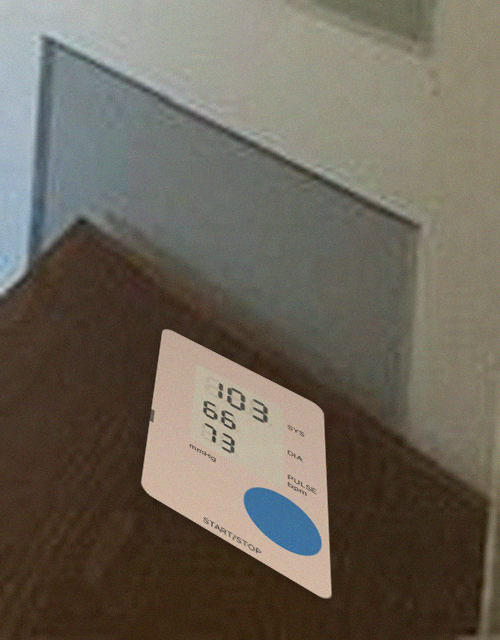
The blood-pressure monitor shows 66 mmHg
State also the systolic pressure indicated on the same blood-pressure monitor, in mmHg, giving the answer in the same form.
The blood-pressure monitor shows 103 mmHg
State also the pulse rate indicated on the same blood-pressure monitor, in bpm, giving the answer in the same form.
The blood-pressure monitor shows 73 bpm
